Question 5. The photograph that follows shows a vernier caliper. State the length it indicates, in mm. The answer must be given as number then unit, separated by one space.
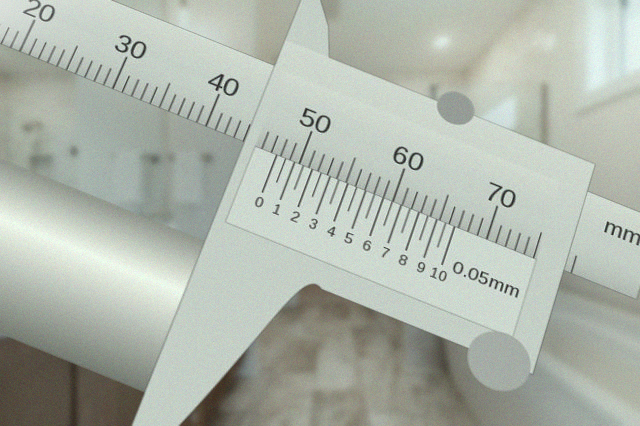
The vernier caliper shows 47.6 mm
